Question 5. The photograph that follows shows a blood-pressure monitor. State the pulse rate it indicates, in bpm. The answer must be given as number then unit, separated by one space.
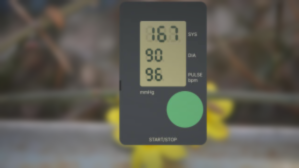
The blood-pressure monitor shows 96 bpm
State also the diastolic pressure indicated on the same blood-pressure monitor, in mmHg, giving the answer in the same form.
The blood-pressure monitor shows 90 mmHg
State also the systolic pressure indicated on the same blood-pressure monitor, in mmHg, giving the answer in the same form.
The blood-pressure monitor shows 167 mmHg
